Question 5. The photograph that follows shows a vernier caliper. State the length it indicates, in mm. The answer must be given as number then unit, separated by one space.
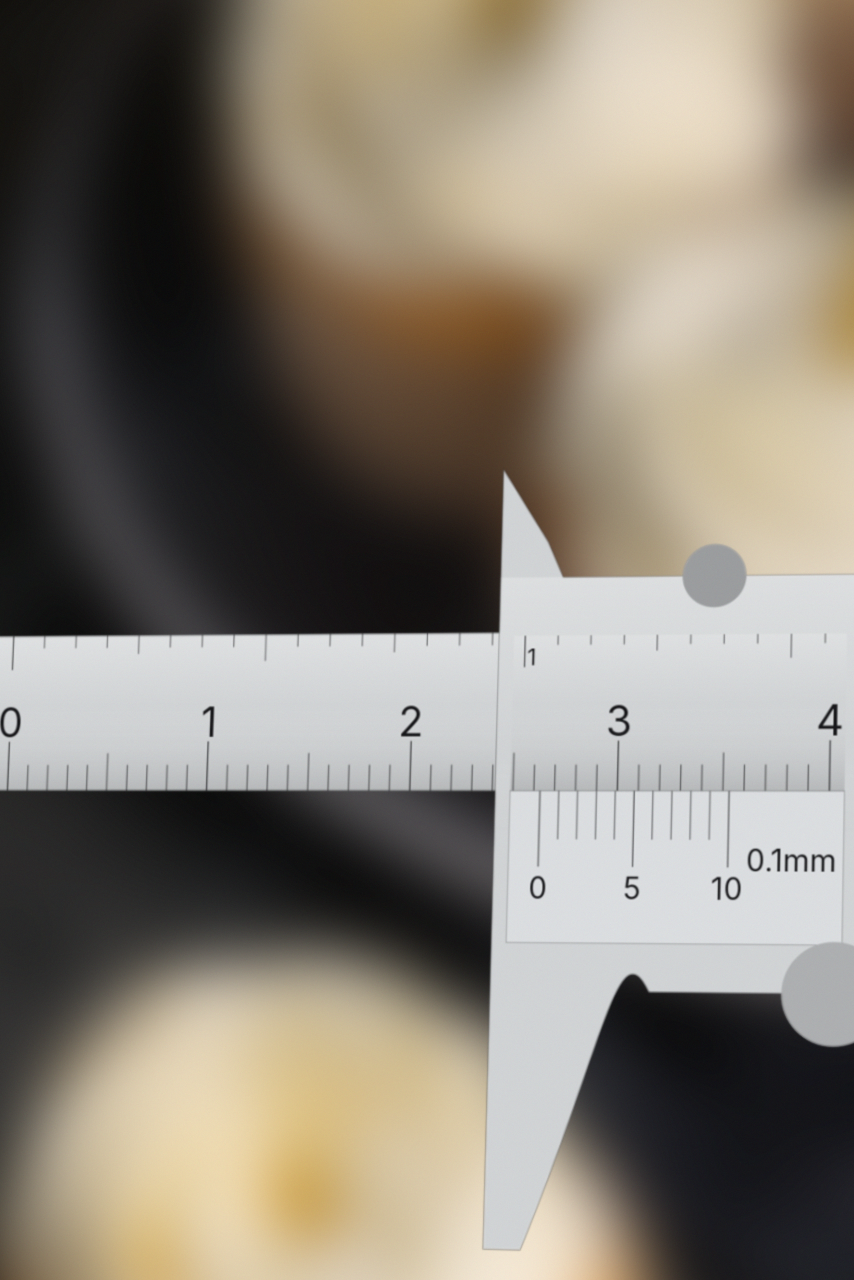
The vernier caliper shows 26.3 mm
